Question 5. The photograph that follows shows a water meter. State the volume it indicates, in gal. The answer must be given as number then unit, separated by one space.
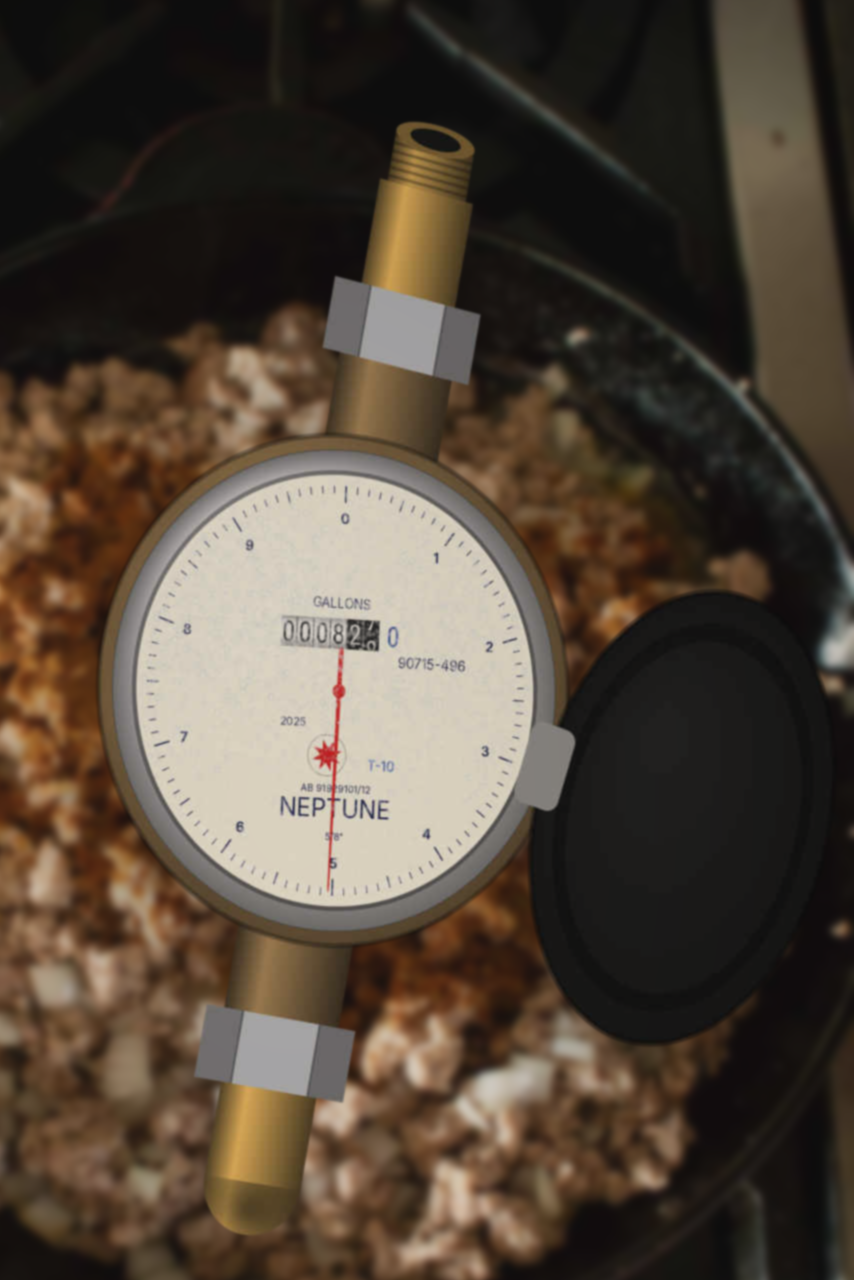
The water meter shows 8275.0 gal
